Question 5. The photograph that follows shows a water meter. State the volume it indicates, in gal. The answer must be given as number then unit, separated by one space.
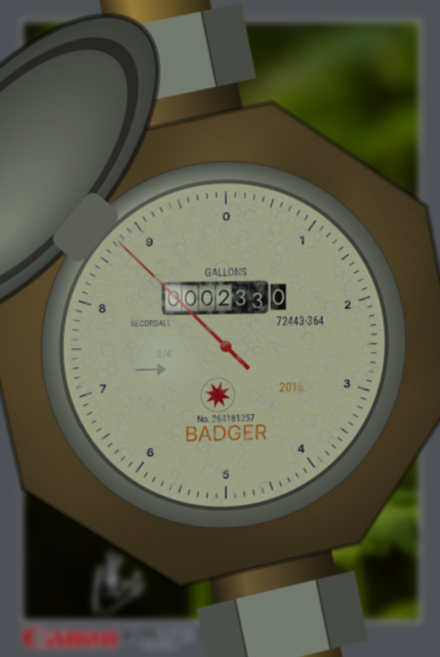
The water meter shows 2328.7 gal
